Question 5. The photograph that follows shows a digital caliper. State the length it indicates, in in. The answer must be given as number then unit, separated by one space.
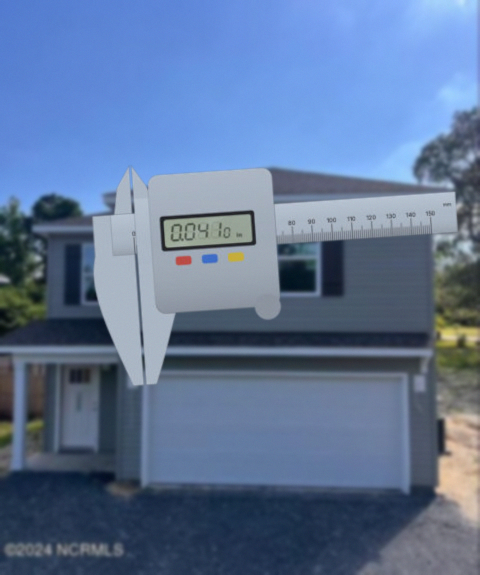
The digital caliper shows 0.0410 in
